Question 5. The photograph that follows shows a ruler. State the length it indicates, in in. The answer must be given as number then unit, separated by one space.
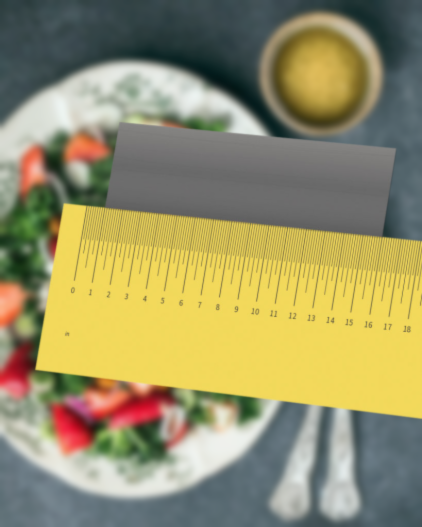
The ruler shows 15 in
